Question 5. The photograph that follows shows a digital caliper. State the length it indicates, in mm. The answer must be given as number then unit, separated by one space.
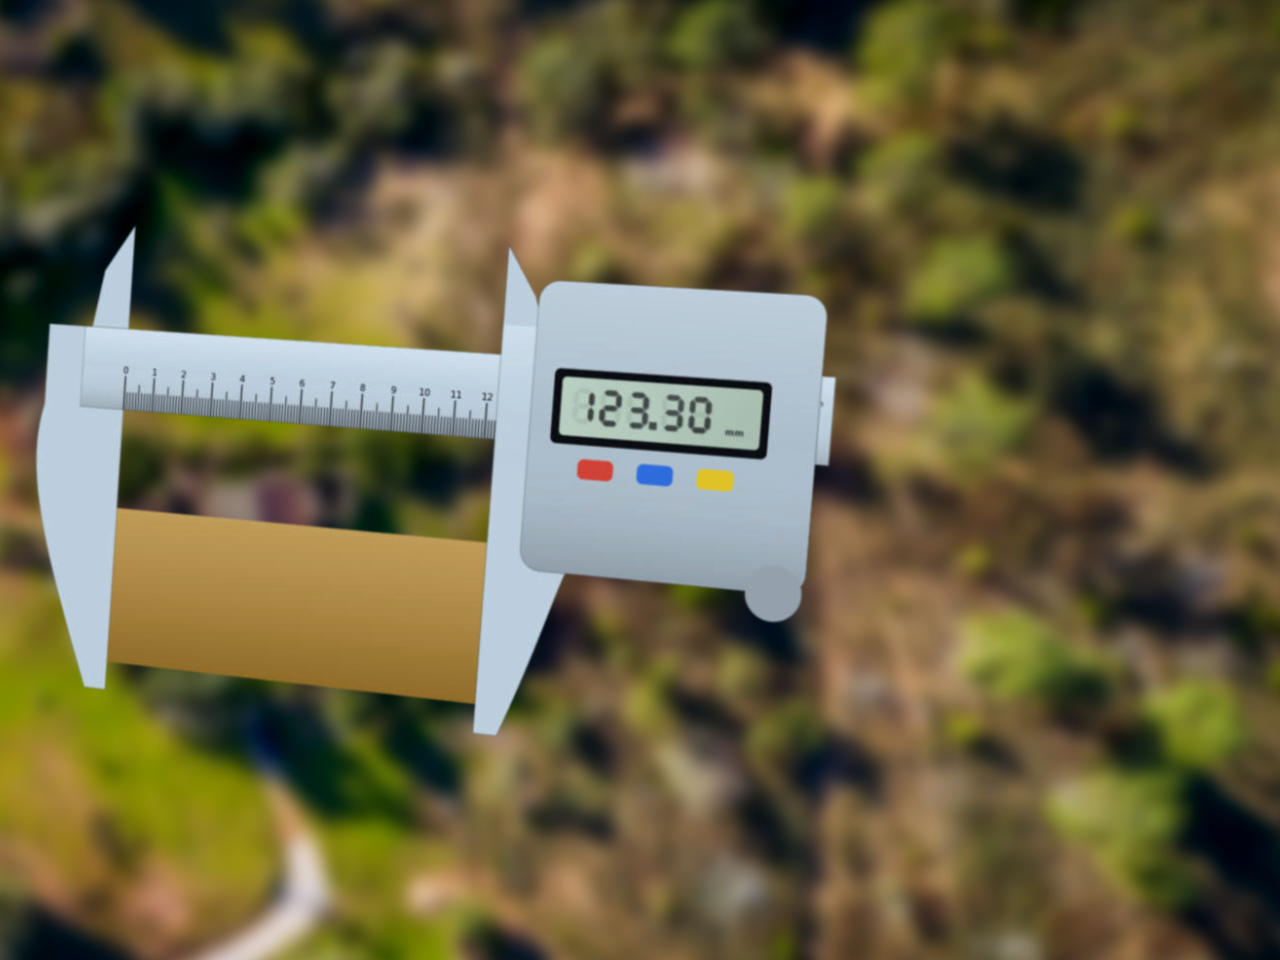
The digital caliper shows 123.30 mm
